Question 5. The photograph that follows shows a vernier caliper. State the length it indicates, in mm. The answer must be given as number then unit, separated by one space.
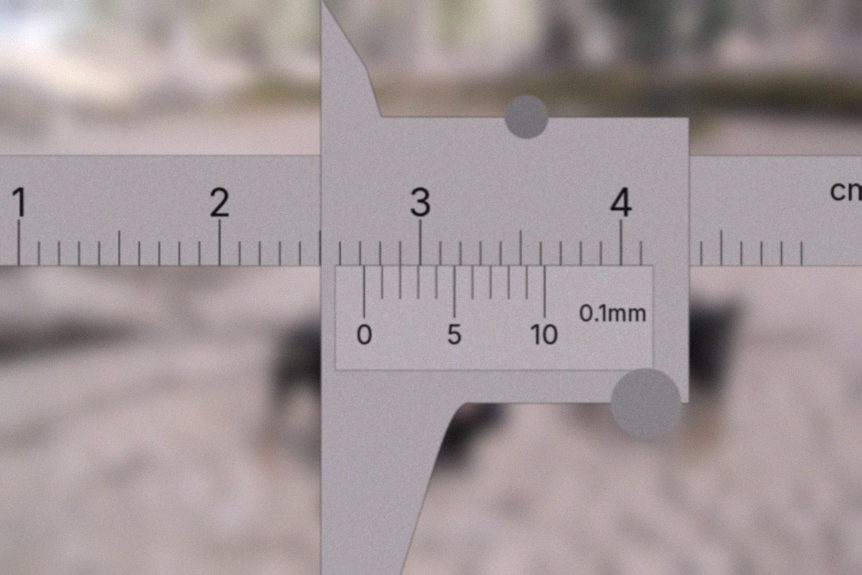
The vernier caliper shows 27.2 mm
